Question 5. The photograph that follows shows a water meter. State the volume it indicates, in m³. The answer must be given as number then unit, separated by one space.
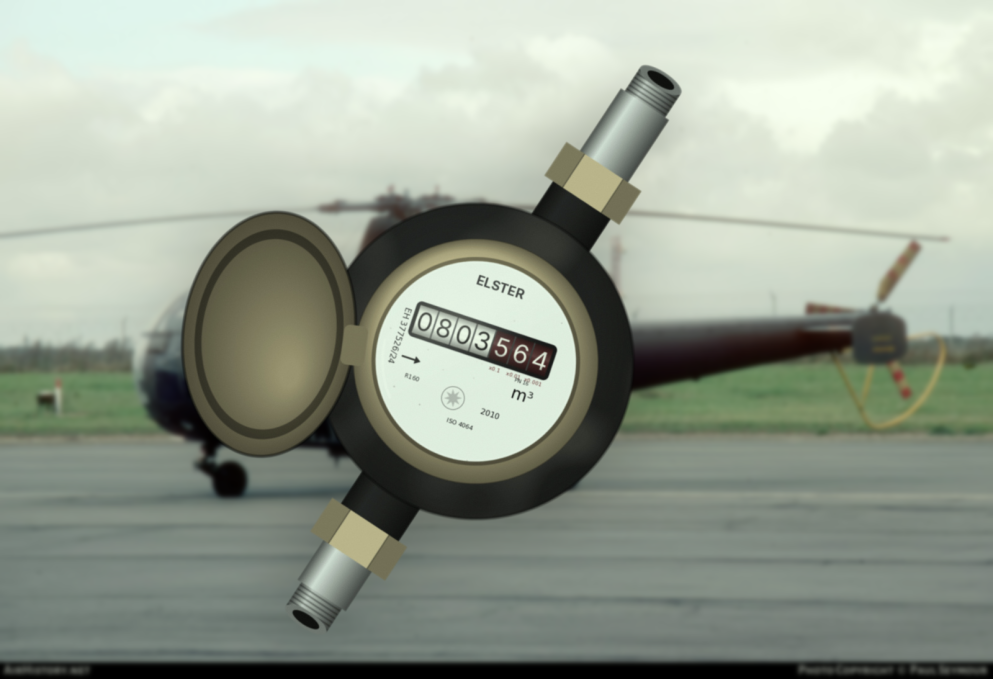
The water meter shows 803.564 m³
